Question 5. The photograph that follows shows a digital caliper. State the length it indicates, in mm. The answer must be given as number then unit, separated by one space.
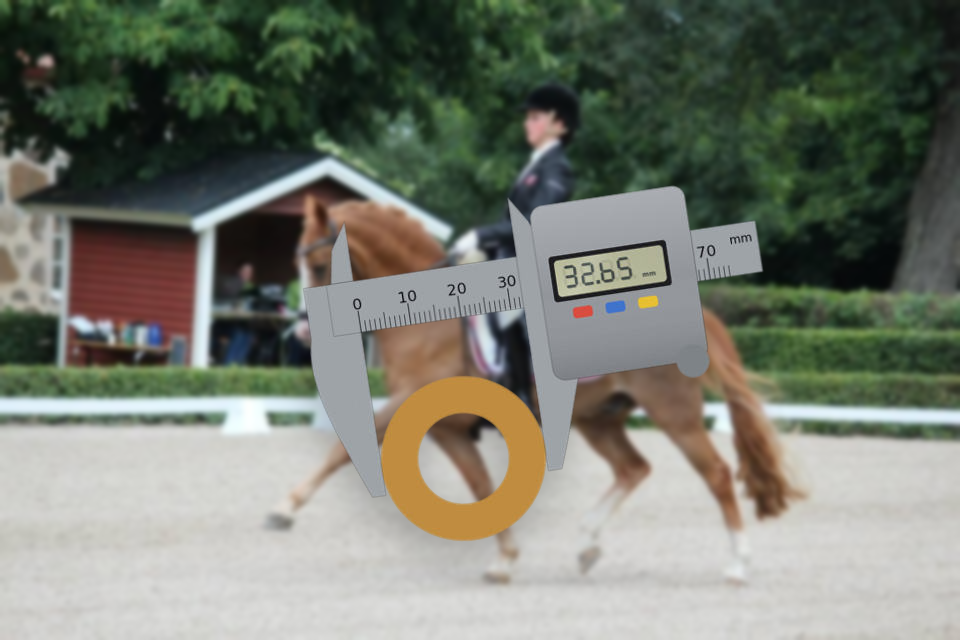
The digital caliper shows 32.65 mm
